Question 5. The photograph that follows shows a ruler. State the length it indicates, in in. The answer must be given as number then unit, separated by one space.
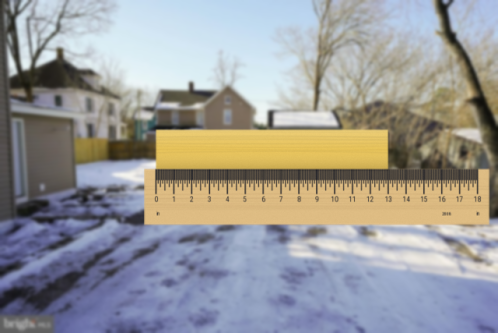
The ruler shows 13 in
